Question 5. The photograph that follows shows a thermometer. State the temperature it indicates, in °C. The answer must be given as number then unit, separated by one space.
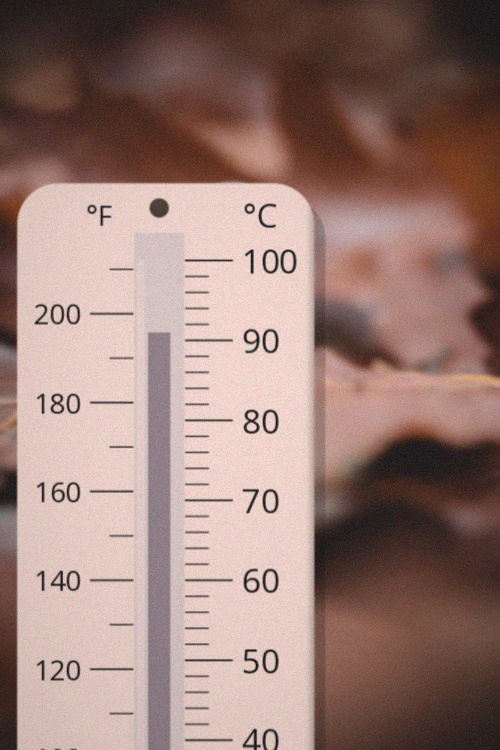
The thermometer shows 91 °C
